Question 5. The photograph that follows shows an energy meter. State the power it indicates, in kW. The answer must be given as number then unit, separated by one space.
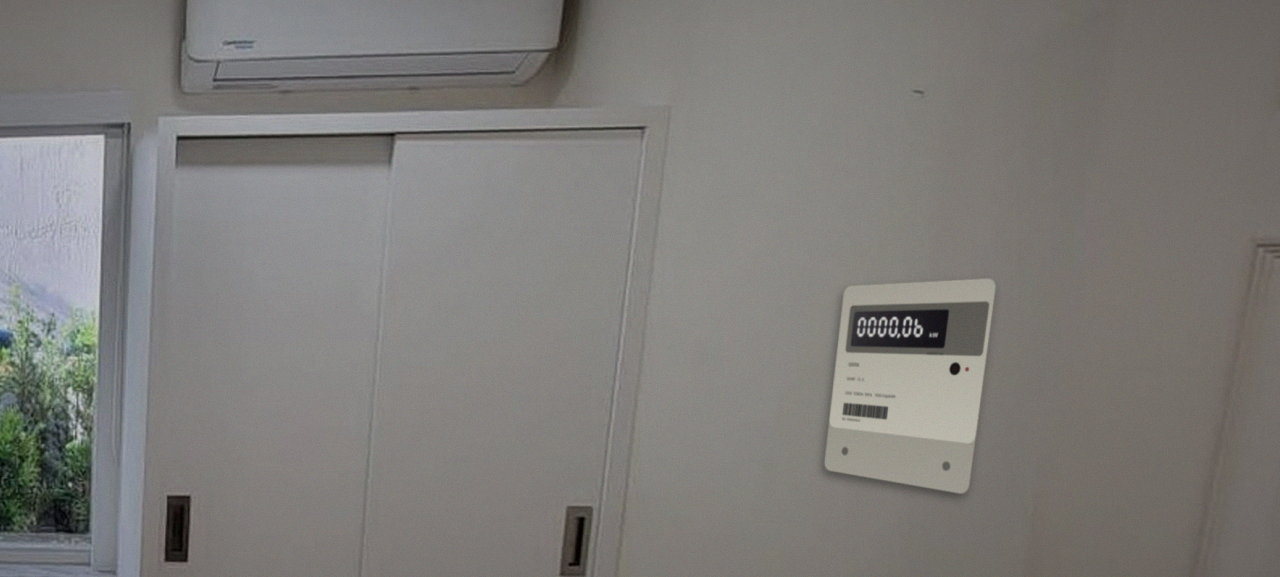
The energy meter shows 0.06 kW
